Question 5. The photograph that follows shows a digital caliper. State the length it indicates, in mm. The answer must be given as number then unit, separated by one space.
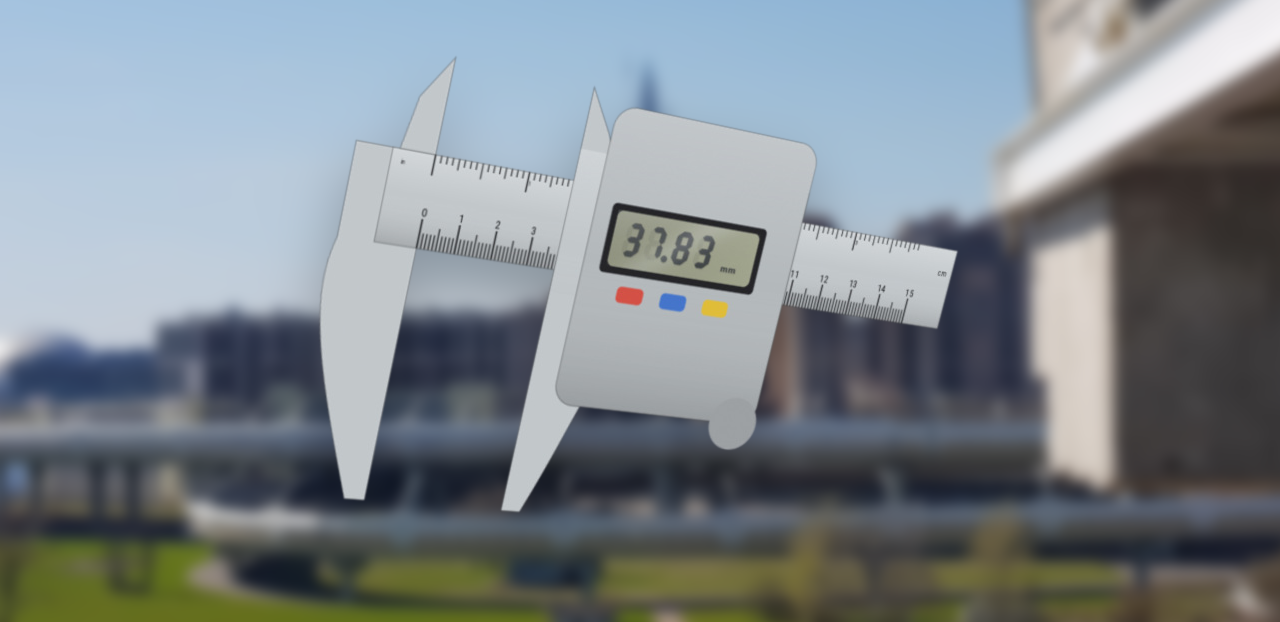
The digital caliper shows 37.83 mm
